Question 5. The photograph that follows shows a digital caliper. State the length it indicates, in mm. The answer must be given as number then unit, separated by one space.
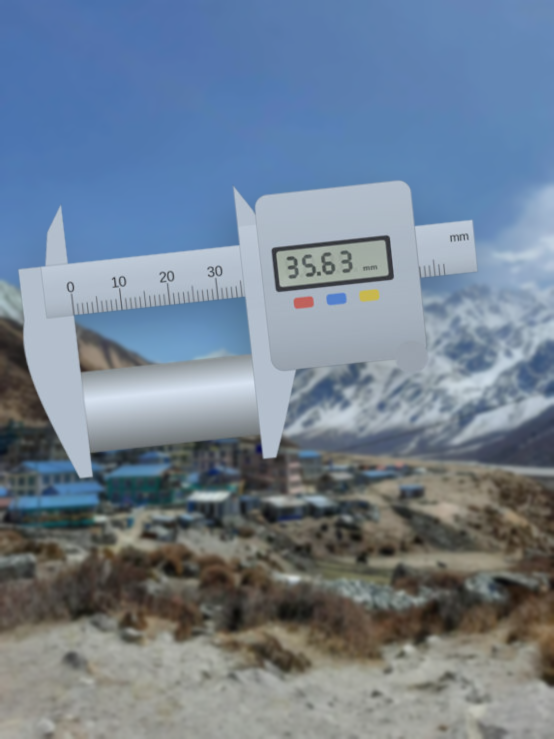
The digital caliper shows 35.63 mm
